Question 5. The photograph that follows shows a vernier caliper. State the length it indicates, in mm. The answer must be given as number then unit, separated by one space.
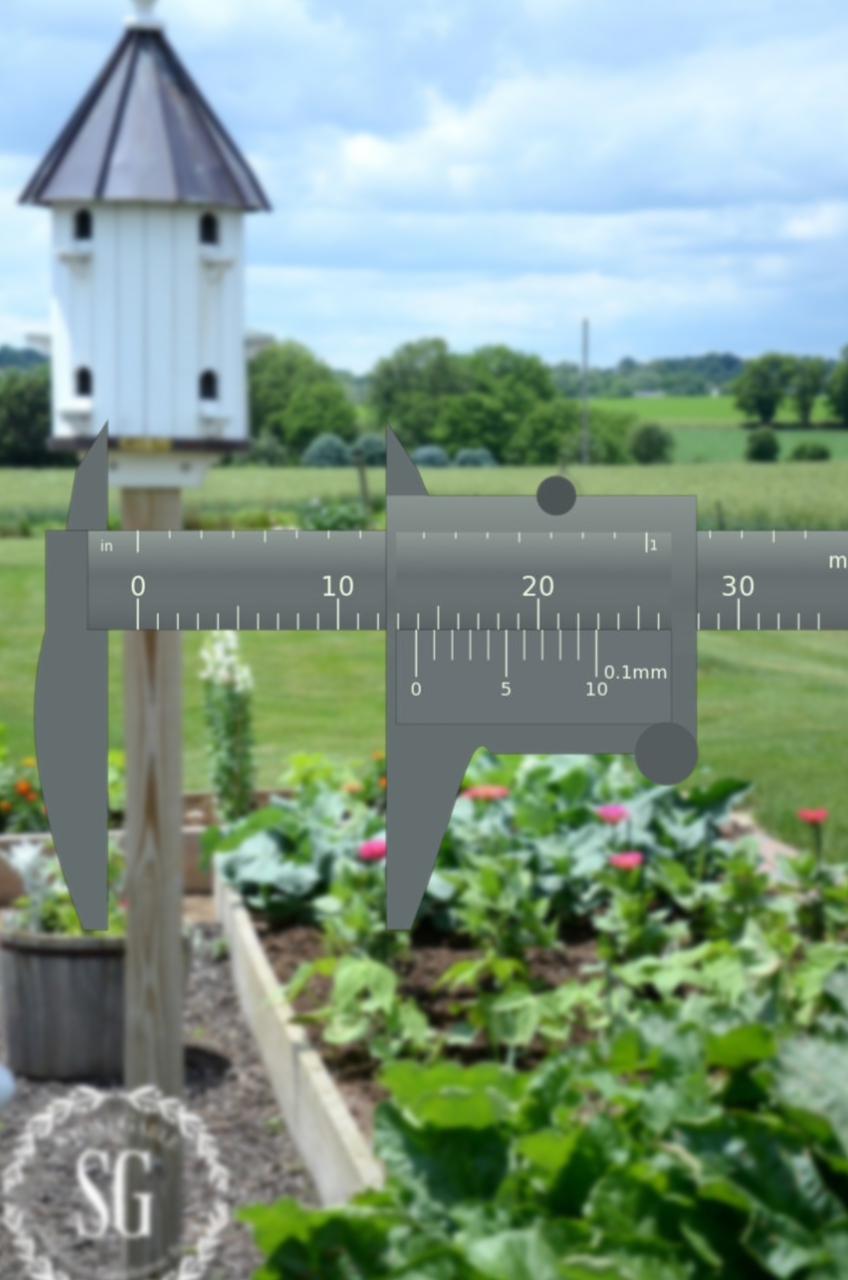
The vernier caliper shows 13.9 mm
